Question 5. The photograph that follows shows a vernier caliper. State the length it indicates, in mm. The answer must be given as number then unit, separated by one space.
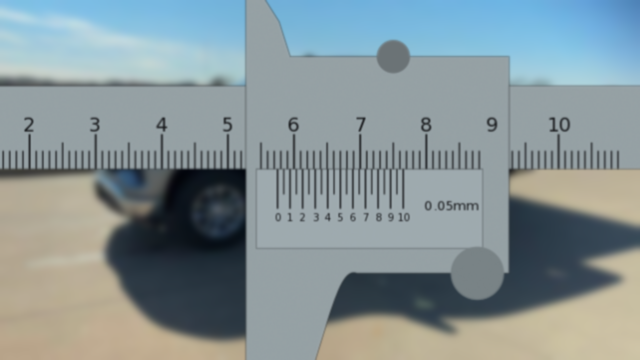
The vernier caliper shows 57.5 mm
